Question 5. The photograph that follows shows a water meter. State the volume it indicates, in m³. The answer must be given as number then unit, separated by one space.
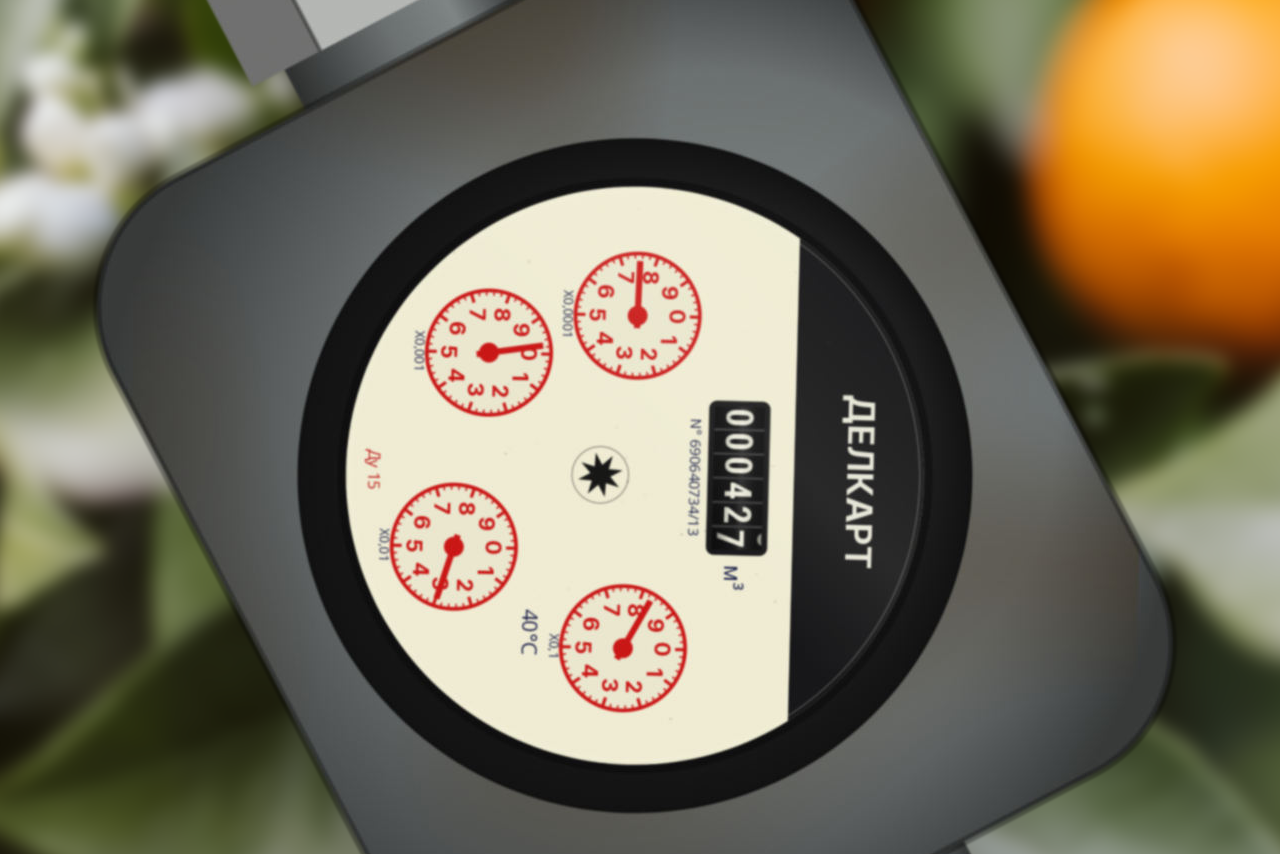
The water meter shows 426.8297 m³
